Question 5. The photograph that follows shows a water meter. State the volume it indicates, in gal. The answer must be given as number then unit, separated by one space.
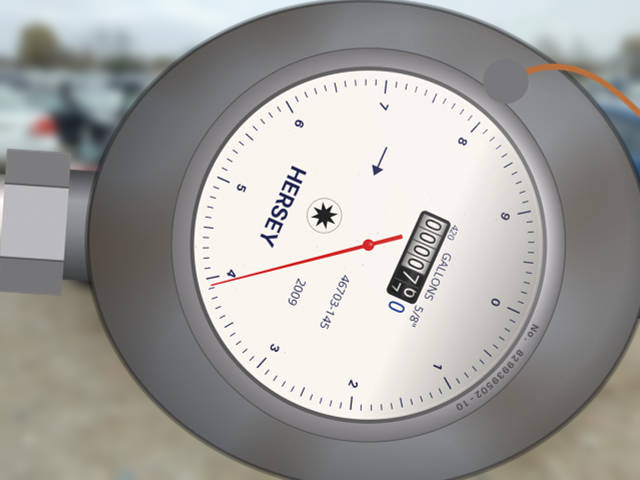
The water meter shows 763.9 gal
